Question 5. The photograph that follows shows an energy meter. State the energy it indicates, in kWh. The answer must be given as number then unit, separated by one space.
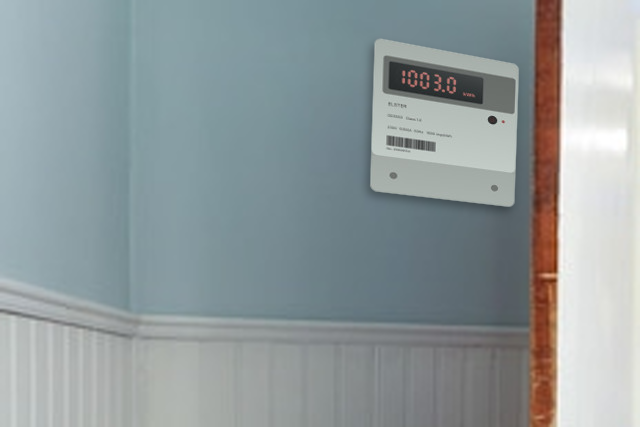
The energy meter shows 1003.0 kWh
